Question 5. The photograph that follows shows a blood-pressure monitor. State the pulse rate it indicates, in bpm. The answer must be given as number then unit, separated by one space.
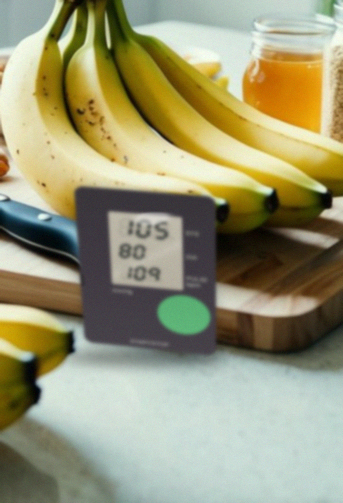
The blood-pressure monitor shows 109 bpm
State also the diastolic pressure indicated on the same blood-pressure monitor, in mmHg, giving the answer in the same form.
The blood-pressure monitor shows 80 mmHg
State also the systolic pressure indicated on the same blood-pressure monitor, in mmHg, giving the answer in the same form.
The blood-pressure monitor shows 105 mmHg
